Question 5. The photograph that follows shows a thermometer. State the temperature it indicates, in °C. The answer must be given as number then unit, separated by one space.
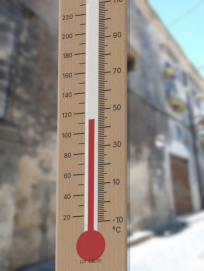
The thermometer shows 45 °C
